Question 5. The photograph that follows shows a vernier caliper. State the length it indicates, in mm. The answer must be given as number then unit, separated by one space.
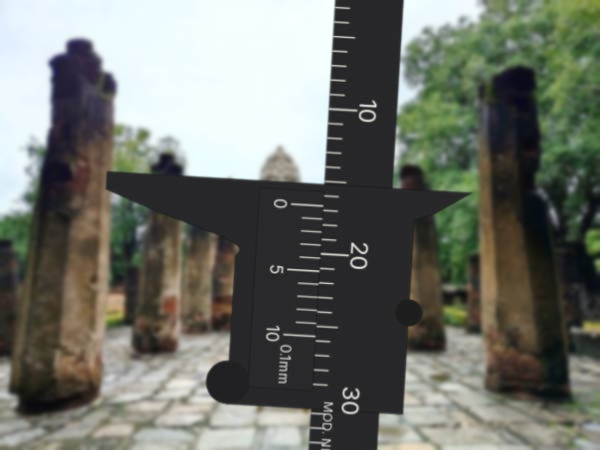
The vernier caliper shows 16.7 mm
